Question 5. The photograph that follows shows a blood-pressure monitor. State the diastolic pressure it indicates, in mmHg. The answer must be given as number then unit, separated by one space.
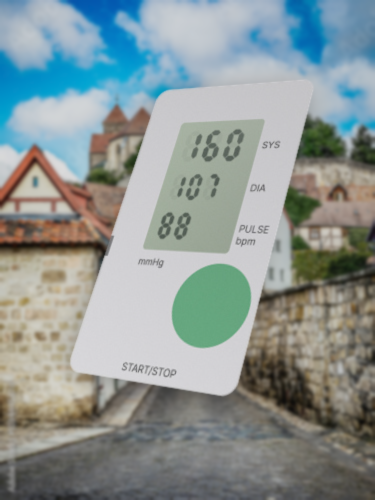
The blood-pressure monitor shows 107 mmHg
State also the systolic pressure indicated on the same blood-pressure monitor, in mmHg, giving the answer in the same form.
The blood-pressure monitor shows 160 mmHg
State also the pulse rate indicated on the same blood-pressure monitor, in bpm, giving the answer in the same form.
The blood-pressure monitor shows 88 bpm
